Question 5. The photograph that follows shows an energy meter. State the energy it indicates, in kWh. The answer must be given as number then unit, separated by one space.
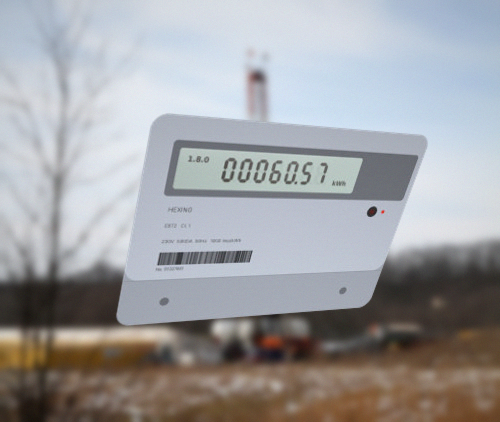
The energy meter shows 60.57 kWh
